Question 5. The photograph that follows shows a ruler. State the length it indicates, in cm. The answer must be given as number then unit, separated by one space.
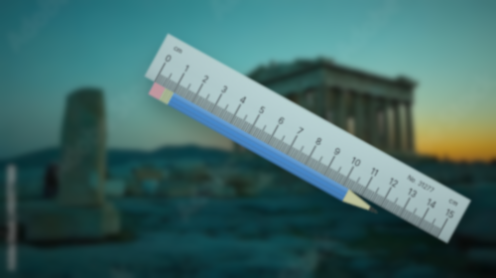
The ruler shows 12 cm
